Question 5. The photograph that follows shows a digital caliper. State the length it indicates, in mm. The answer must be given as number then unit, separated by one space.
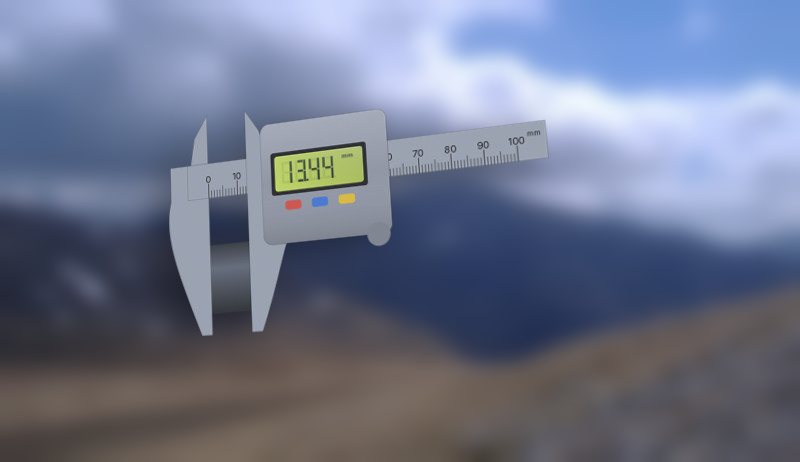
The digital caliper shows 13.44 mm
